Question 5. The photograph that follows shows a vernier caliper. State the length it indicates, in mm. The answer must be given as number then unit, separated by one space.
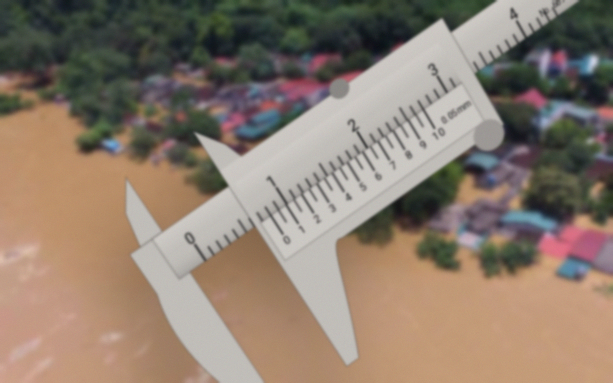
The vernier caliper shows 8.0 mm
